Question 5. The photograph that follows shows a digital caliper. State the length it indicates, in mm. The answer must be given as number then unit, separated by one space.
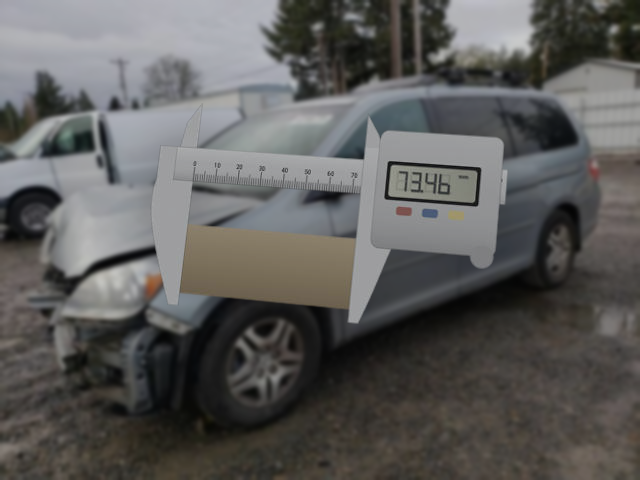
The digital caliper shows 73.46 mm
